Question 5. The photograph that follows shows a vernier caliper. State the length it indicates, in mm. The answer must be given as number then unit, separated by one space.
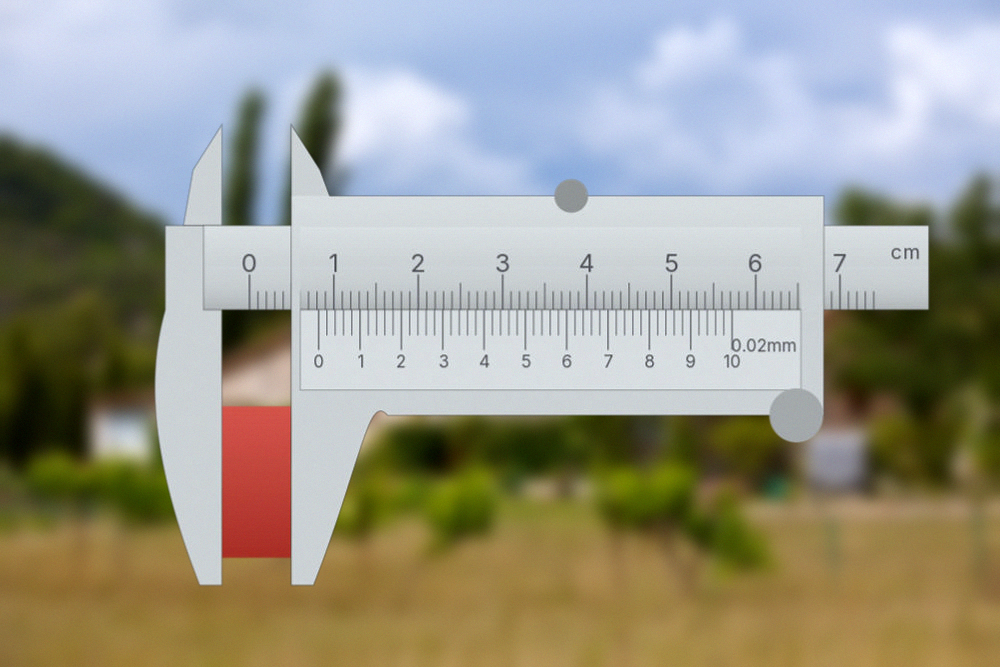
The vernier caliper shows 8.2 mm
